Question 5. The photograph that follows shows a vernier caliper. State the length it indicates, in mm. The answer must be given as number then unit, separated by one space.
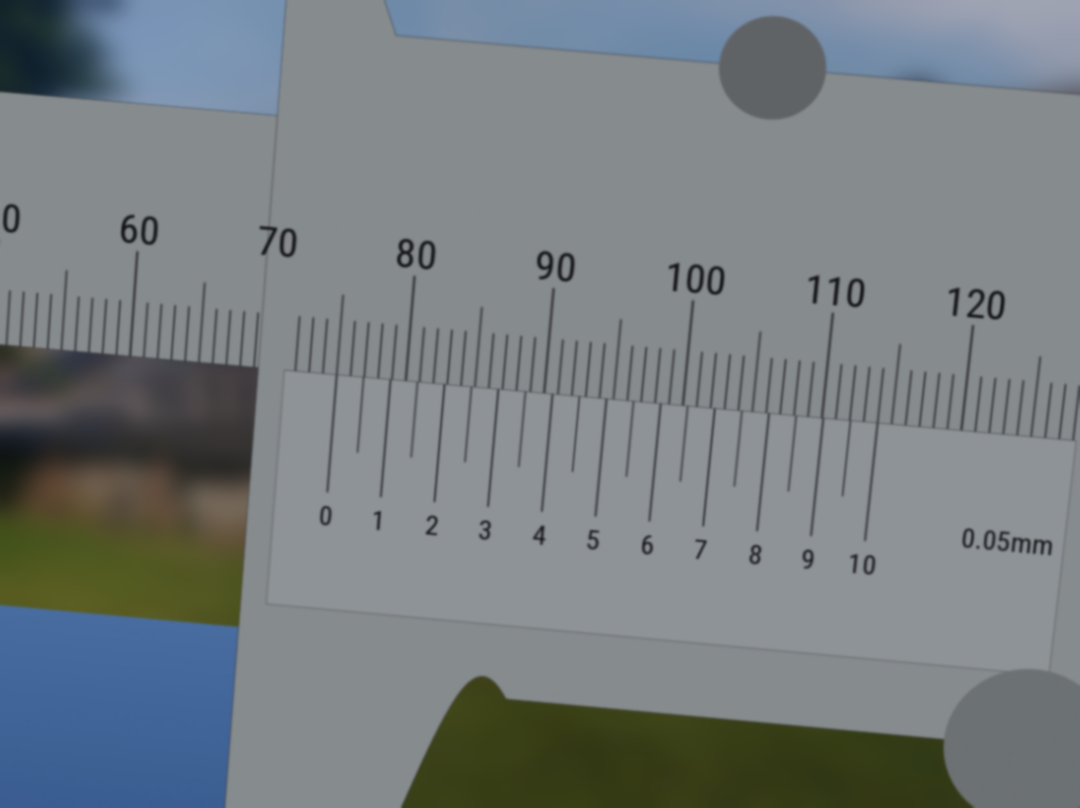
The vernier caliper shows 75.0 mm
